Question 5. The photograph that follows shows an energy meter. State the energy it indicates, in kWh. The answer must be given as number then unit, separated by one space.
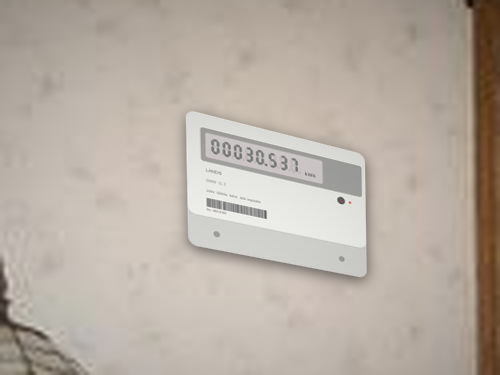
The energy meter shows 30.537 kWh
